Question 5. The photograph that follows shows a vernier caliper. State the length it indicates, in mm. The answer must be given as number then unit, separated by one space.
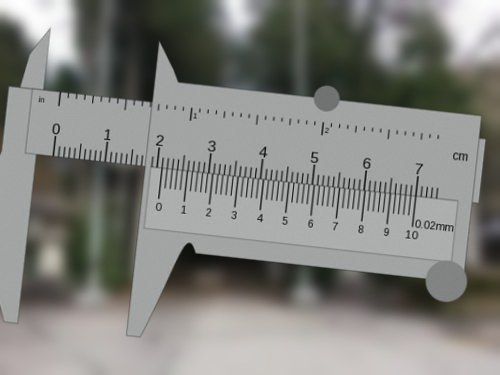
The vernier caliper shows 21.0 mm
